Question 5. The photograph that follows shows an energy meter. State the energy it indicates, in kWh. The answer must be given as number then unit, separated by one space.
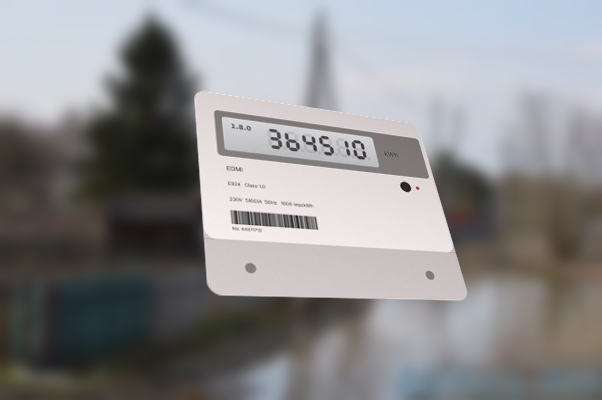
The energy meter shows 364510 kWh
